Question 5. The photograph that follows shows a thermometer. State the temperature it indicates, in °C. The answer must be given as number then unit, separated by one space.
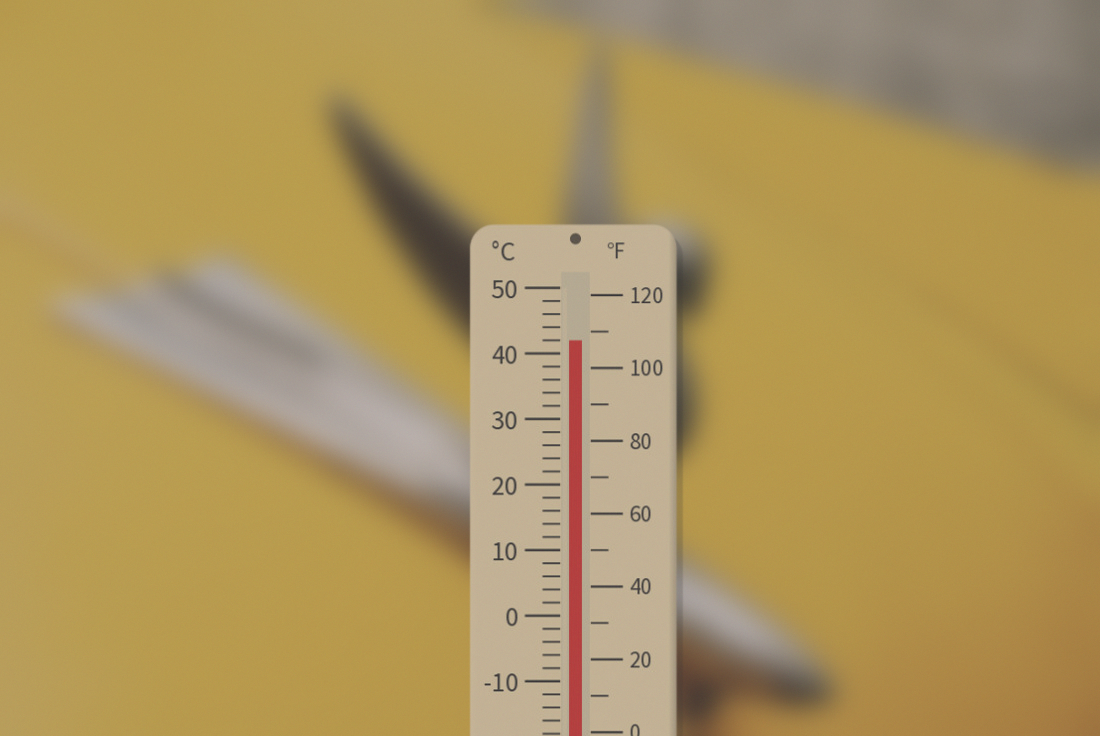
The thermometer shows 42 °C
